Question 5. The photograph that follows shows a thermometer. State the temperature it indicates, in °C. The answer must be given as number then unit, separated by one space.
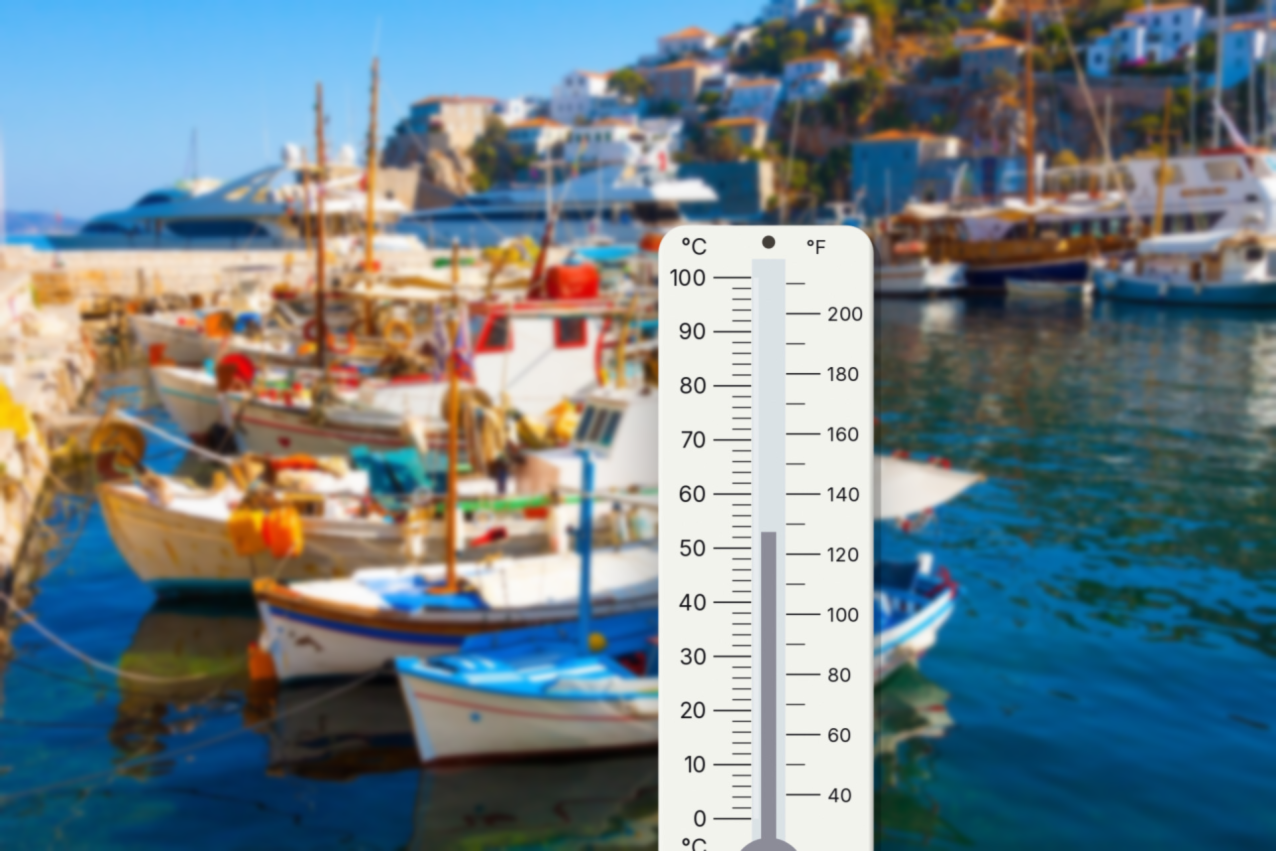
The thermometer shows 53 °C
